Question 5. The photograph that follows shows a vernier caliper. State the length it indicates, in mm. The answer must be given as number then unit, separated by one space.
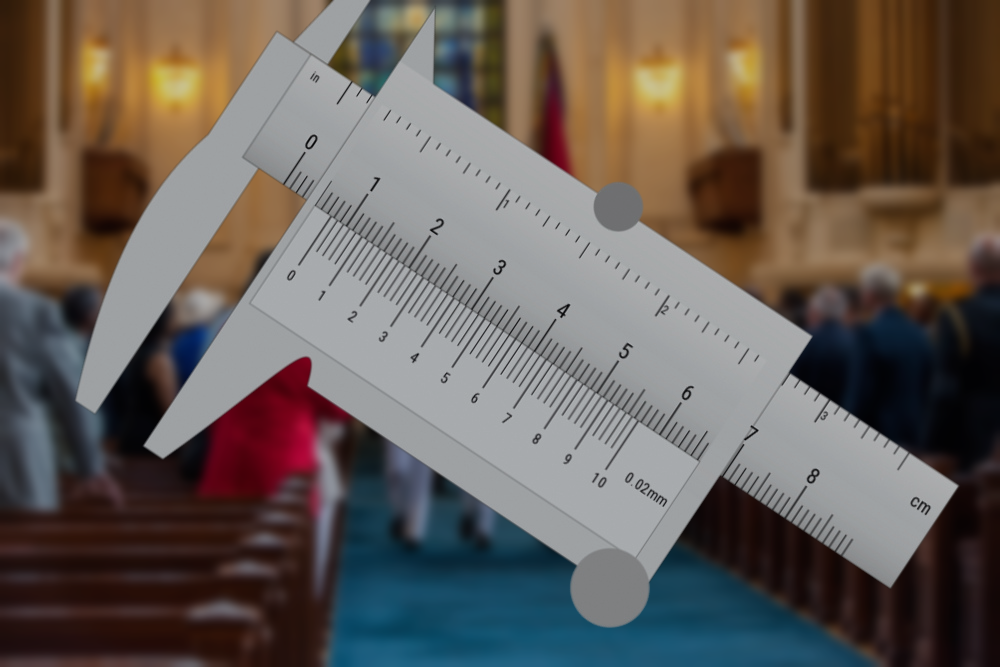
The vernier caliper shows 7.6 mm
